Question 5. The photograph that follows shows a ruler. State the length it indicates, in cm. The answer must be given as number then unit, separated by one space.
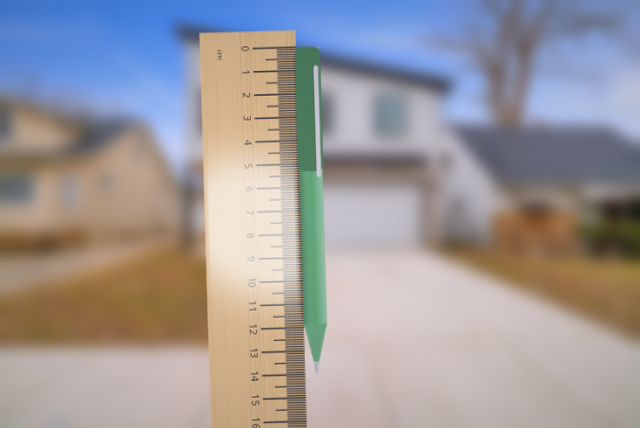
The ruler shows 14 cm
